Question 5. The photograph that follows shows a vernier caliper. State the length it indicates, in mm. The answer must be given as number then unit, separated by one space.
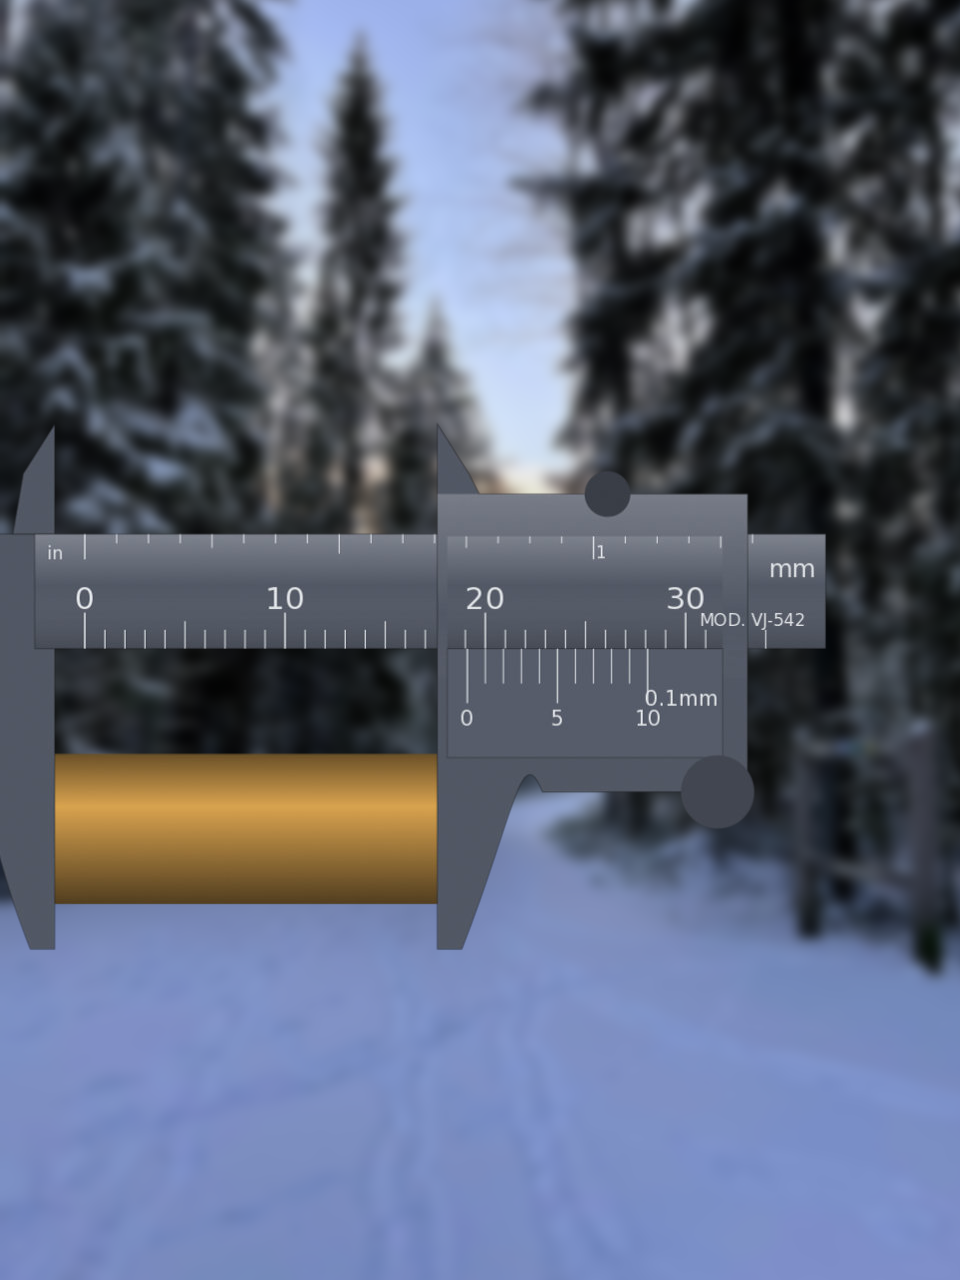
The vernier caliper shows 19.1 mm
